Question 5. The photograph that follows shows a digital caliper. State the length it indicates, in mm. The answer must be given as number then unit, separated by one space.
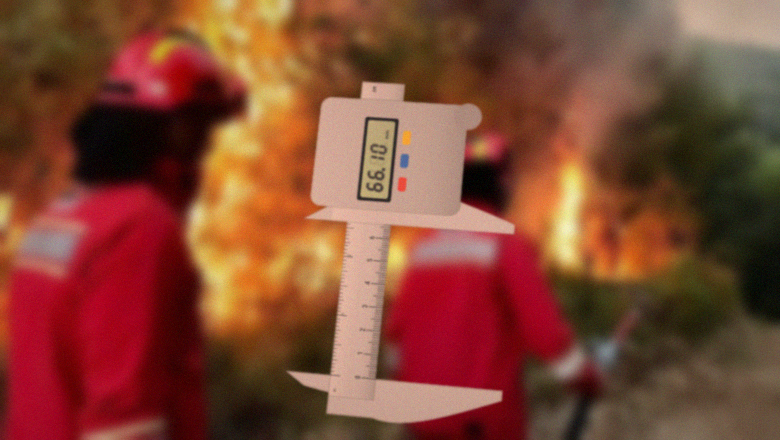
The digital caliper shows 66.10 mm
